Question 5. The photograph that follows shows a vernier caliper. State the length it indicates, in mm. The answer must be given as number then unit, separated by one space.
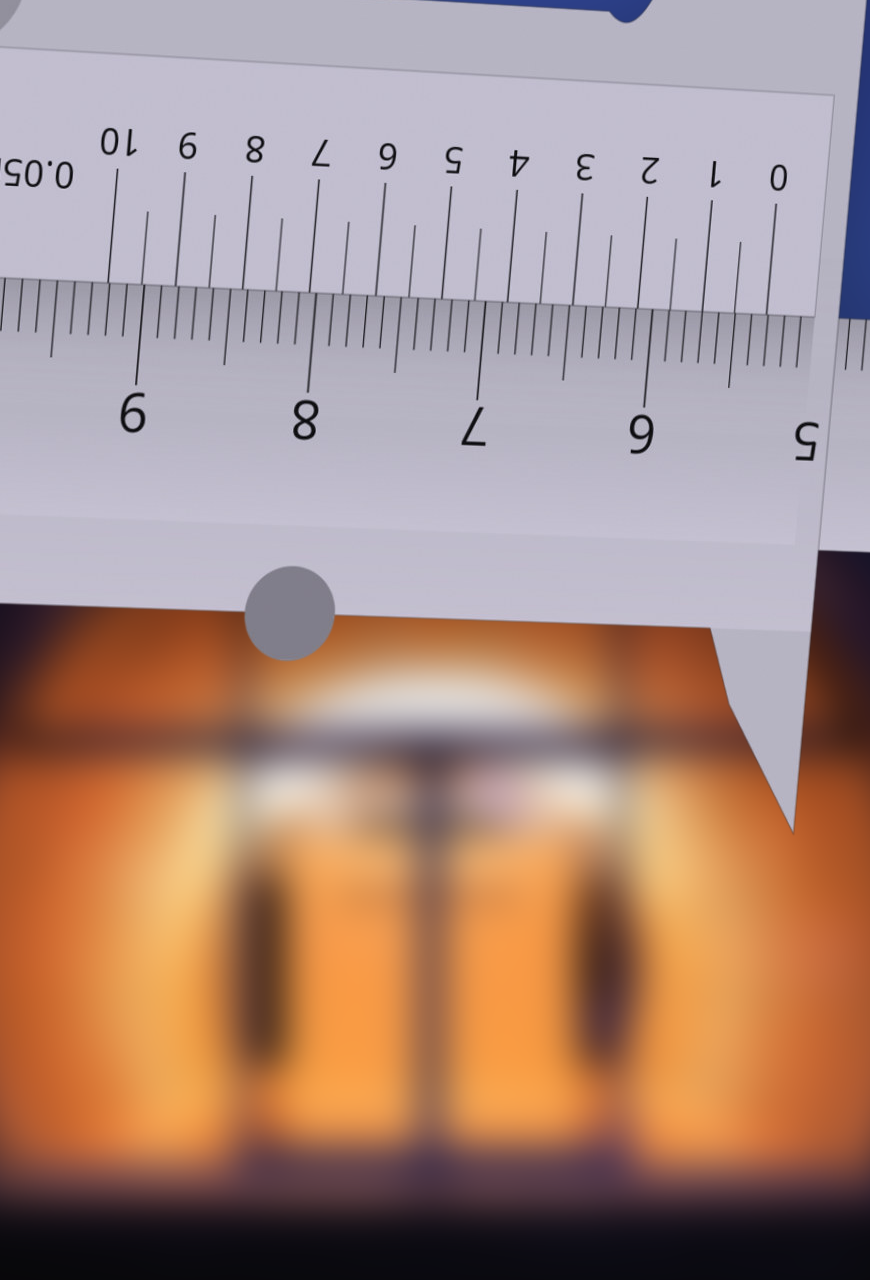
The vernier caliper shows 53.1 mm
